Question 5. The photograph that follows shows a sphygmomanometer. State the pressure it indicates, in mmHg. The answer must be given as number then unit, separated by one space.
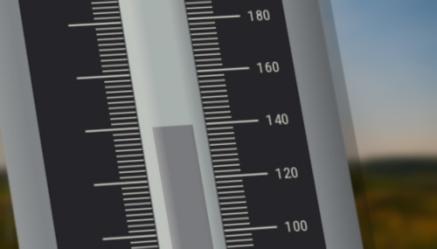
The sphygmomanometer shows 140 mmHg
